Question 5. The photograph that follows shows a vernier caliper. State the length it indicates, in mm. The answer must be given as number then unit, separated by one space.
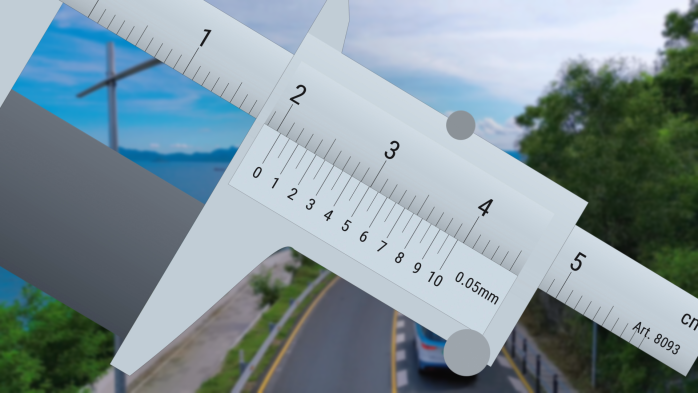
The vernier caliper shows 20.4 mm
